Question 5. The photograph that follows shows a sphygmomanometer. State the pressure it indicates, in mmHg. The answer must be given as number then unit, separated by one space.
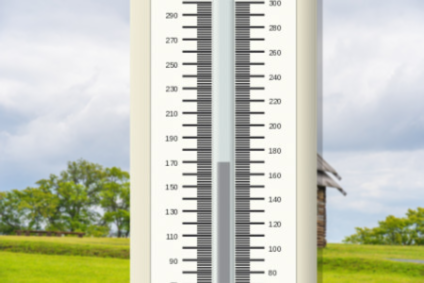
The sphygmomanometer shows 170 mmHg
